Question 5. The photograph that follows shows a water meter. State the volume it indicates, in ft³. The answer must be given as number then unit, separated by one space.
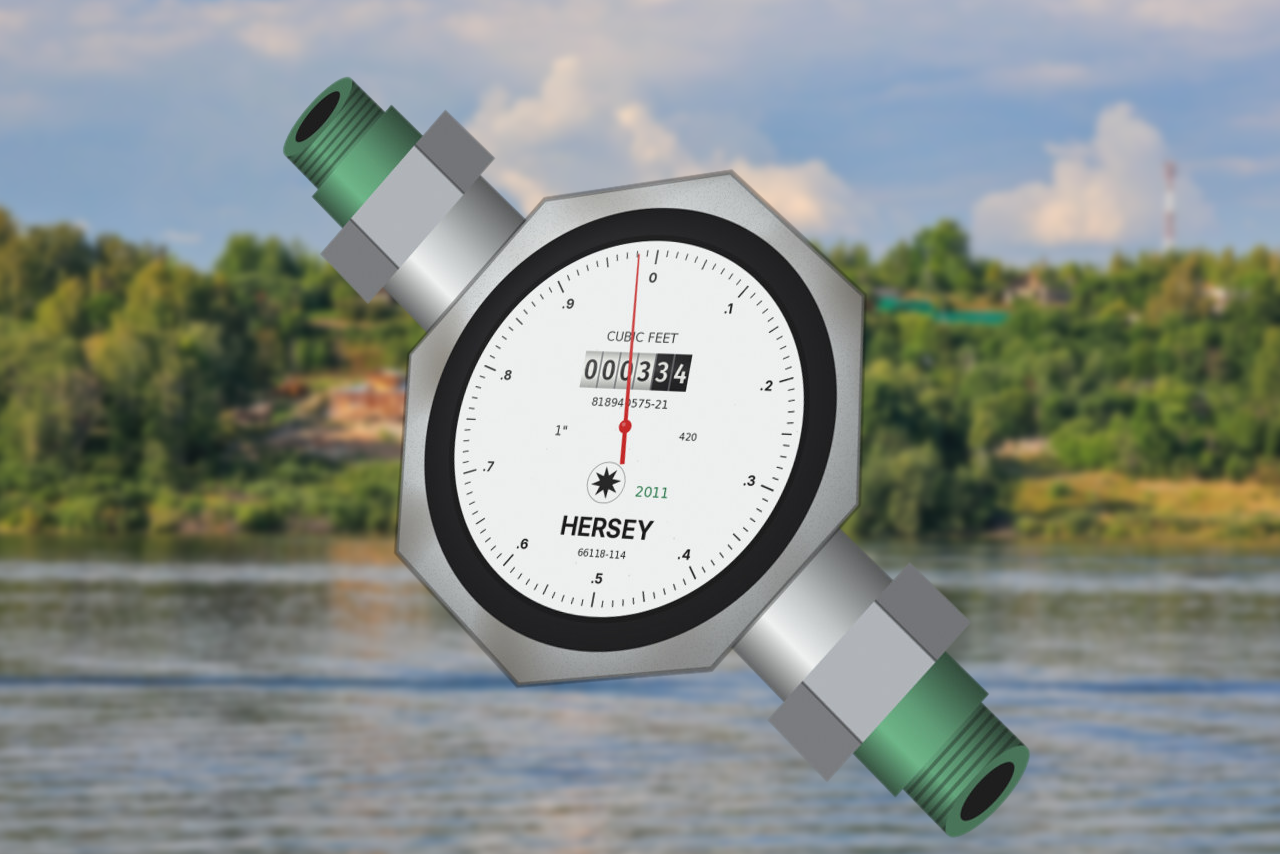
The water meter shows 333.98 ft³
